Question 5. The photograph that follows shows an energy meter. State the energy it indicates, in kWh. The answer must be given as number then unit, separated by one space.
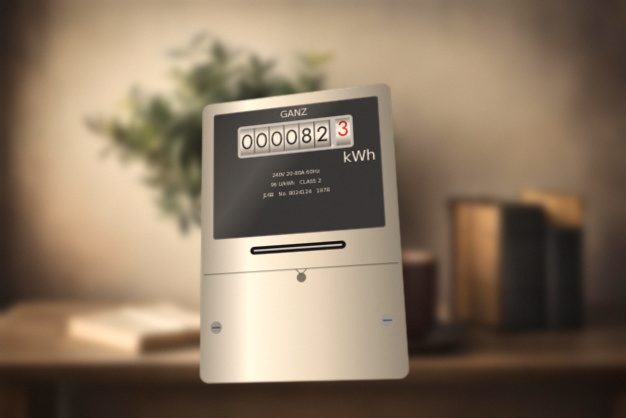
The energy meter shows 82.3 kWh
